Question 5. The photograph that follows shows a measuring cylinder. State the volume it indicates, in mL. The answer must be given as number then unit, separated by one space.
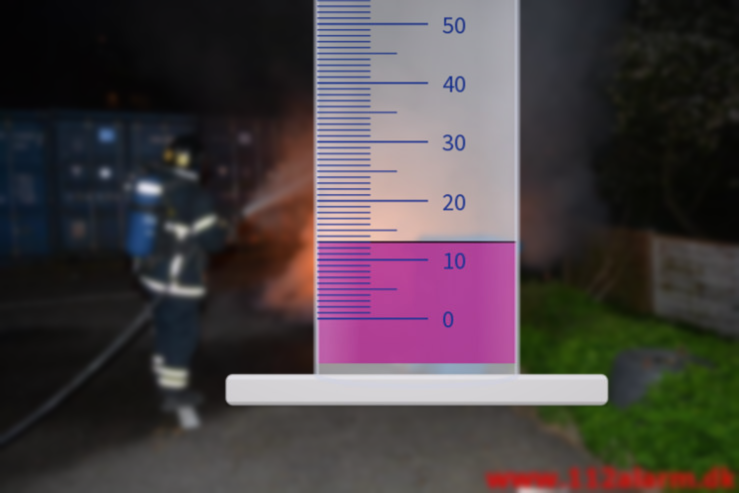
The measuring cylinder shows 13 mL
